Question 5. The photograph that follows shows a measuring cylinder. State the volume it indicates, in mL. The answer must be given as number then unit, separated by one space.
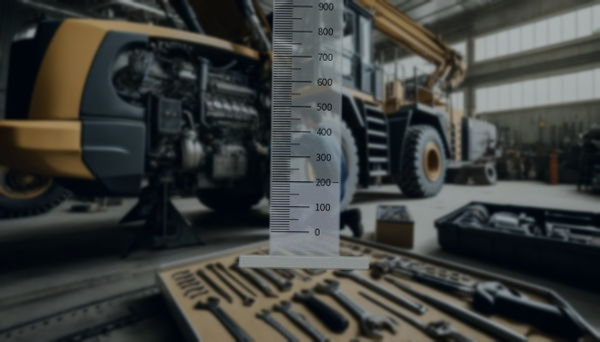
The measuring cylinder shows 200 mL
